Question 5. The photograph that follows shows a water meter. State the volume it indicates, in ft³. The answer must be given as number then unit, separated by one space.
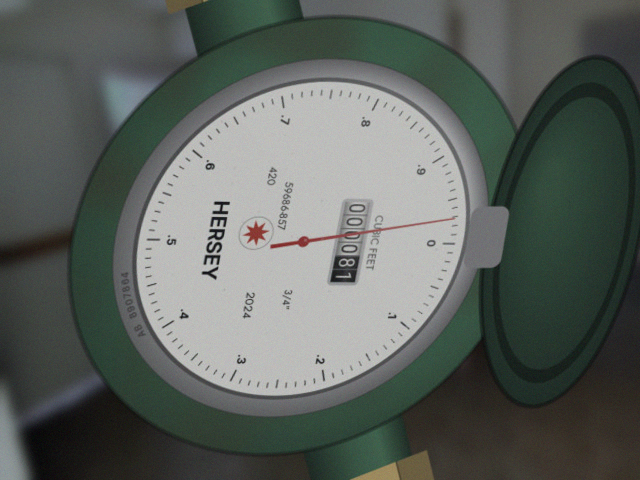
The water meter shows 80.97 ft³
